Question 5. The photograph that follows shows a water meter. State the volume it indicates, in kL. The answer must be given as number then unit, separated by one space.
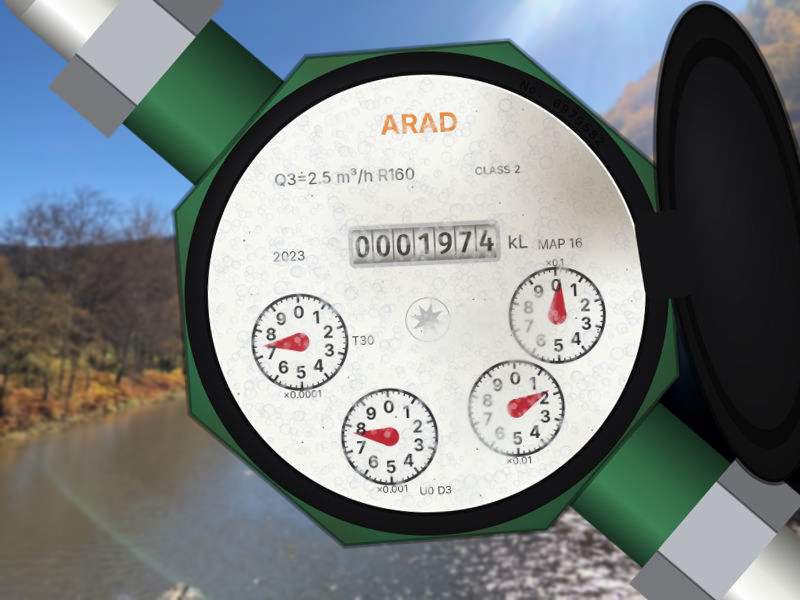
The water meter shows 1974.0177 kL
